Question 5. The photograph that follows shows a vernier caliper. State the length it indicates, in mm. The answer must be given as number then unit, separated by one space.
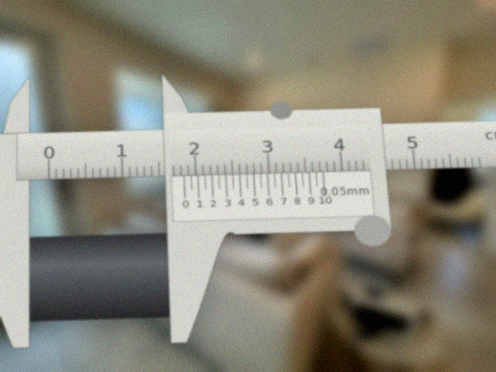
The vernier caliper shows 18.4 mm
